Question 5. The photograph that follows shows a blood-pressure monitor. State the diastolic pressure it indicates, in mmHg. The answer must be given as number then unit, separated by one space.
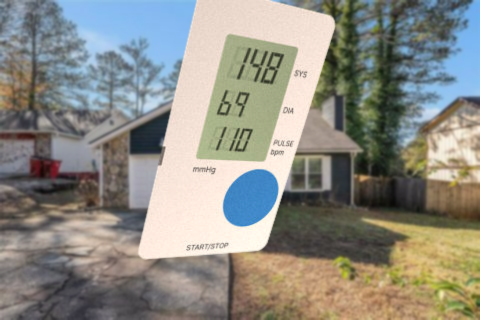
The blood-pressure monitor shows 69 mmHg
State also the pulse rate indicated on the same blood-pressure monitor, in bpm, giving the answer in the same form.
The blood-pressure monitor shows 110 bpm
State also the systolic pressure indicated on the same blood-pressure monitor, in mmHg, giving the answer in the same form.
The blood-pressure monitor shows 148 mmHg
